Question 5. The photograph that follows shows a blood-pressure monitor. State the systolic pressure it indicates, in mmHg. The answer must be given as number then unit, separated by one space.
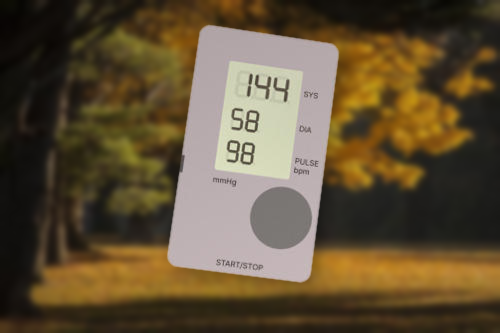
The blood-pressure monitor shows 144 mmHg
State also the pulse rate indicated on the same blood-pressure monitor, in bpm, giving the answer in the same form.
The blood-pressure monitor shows 98 bpm
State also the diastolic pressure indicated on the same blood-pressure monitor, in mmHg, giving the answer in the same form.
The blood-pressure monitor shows 58 mmHg
